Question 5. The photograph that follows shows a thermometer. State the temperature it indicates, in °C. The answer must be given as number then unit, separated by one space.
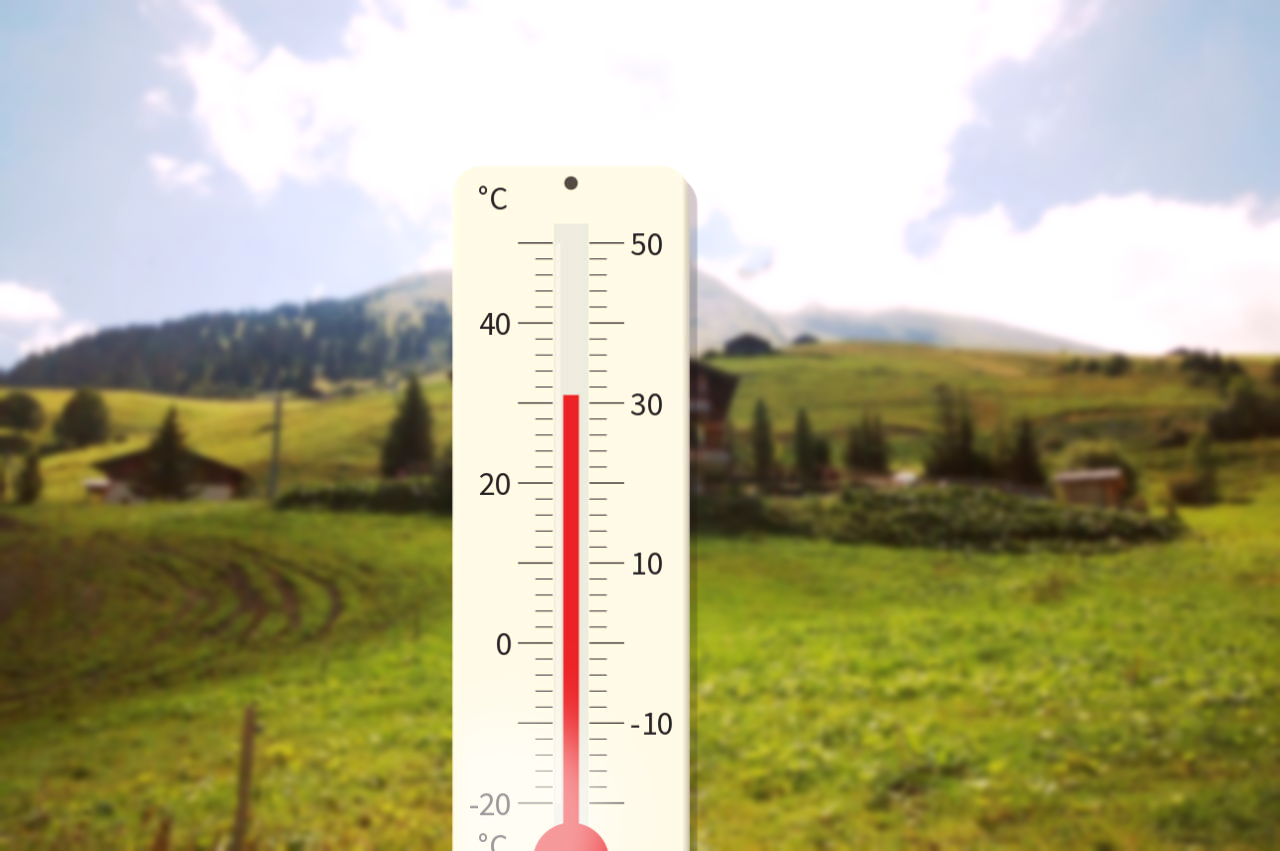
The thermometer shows 31 °C
